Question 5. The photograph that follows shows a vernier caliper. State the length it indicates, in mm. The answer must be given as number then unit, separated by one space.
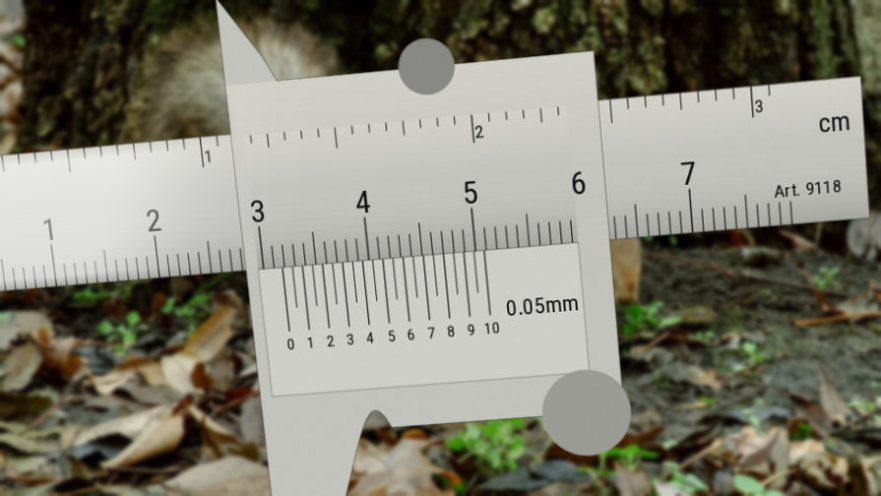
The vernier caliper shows 31.8 mm
